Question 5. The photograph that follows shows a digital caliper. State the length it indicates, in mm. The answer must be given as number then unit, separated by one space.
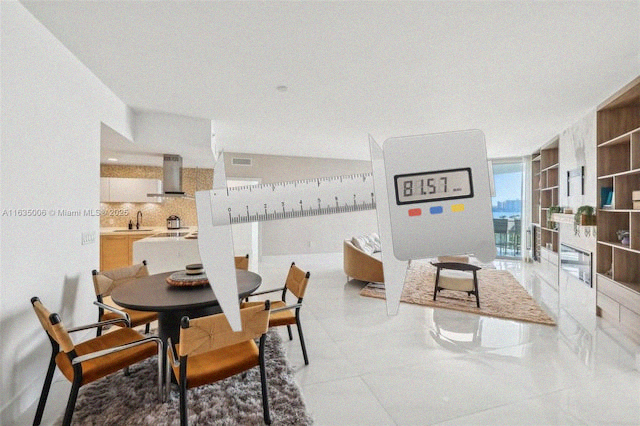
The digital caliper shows 81.57 mm
